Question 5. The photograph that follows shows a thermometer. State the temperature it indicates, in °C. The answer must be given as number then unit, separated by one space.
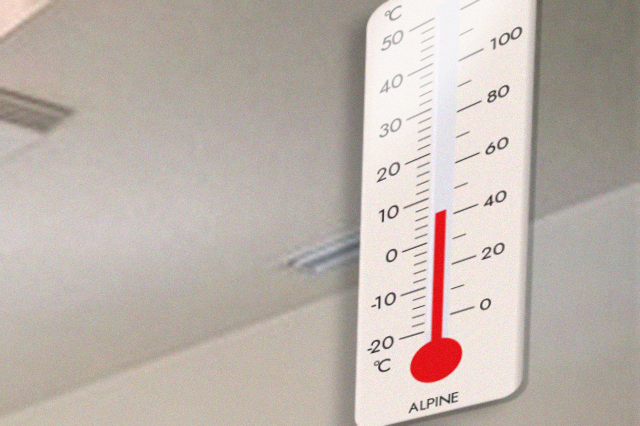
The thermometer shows 6 °C
